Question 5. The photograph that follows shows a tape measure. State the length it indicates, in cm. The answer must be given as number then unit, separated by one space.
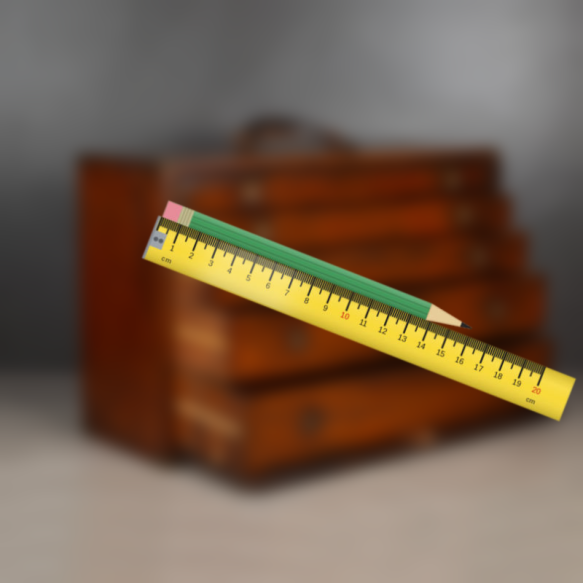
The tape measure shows 16 cm
